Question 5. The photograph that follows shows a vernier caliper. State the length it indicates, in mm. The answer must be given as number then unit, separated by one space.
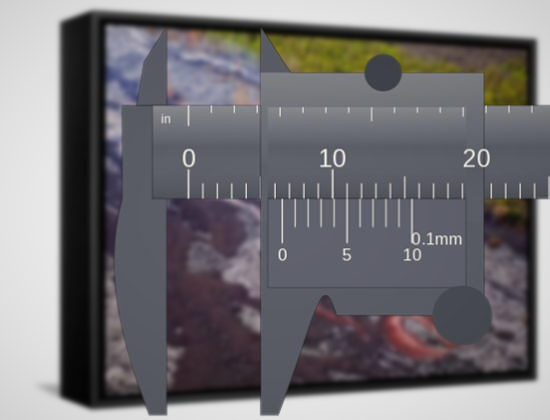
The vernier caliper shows 6.5 mm
